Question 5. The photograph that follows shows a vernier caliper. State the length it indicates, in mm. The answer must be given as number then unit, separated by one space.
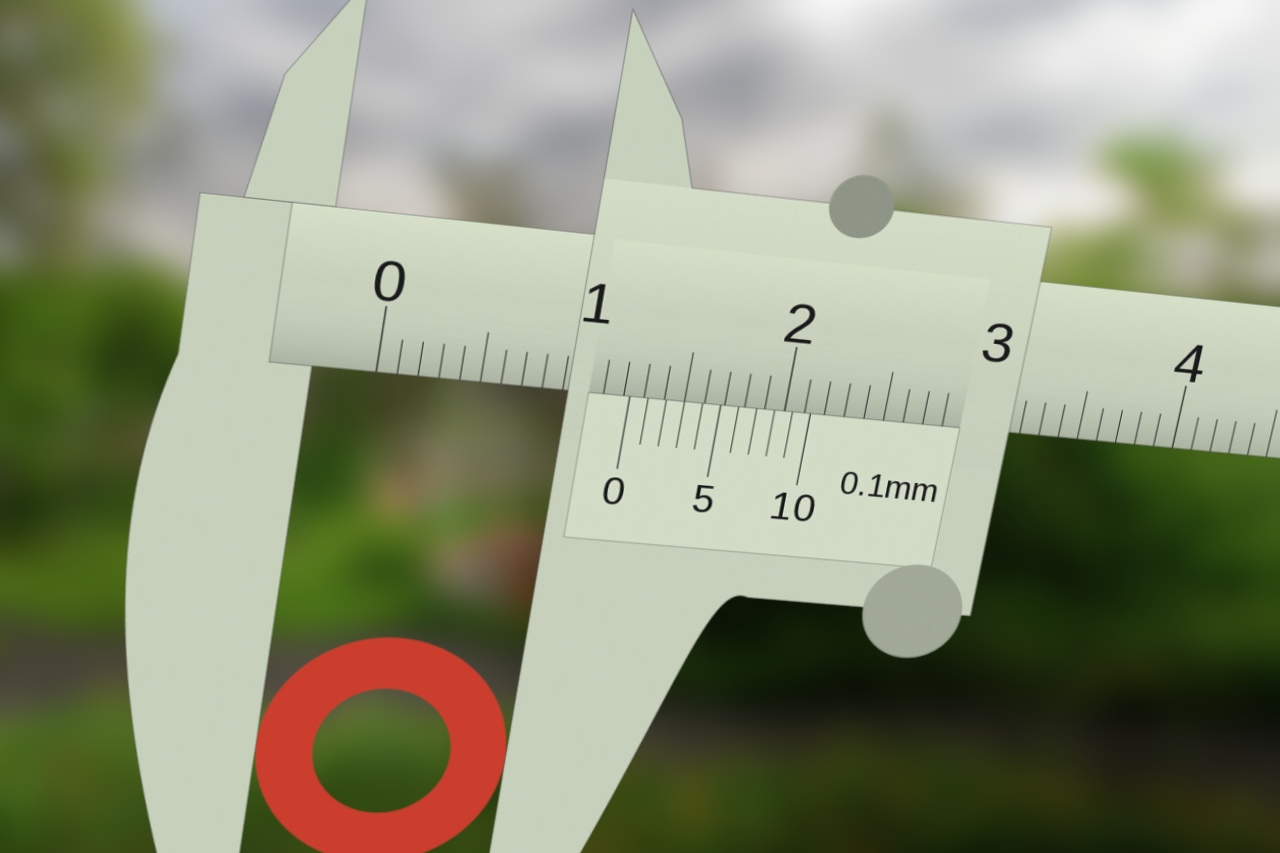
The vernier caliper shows 12.3 mm
